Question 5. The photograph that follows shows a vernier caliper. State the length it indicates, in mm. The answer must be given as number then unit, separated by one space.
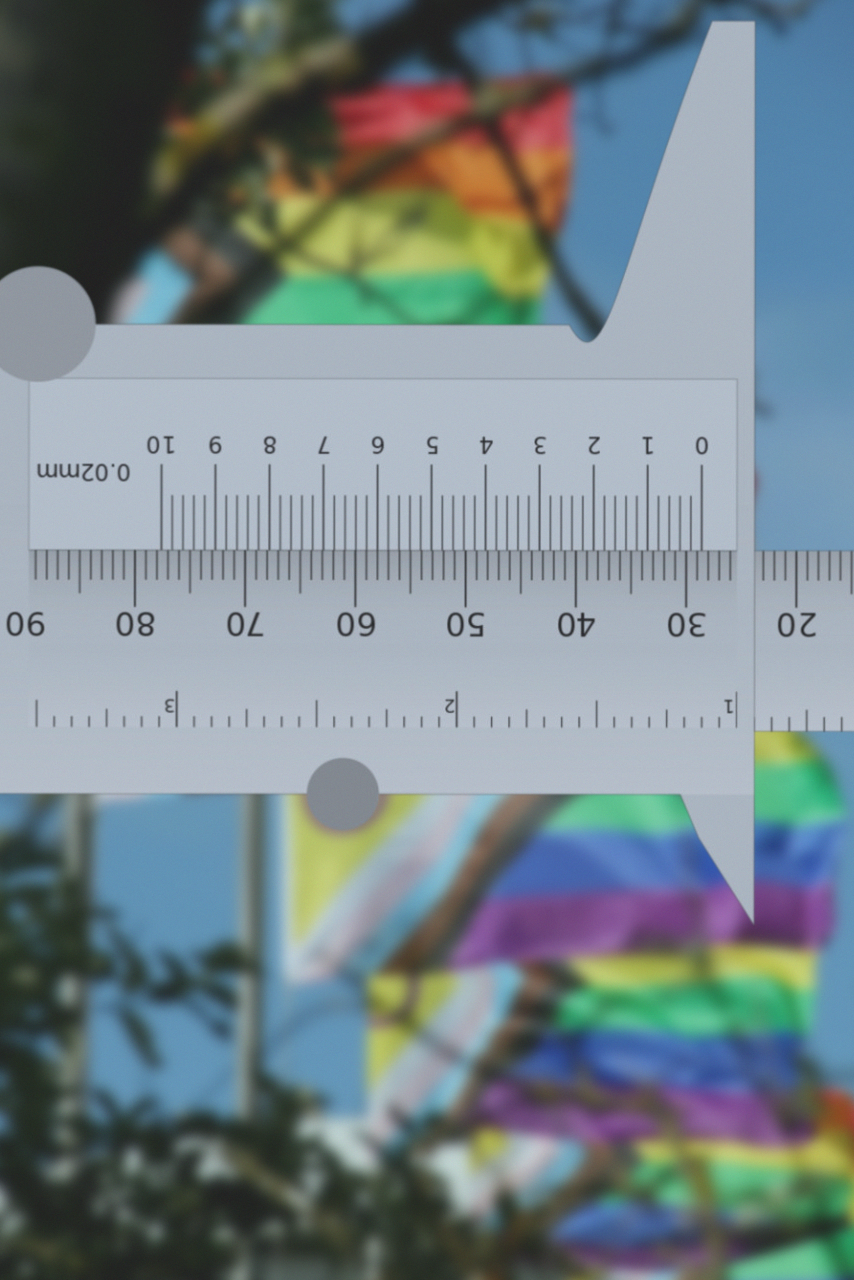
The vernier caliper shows 28.6 mm
